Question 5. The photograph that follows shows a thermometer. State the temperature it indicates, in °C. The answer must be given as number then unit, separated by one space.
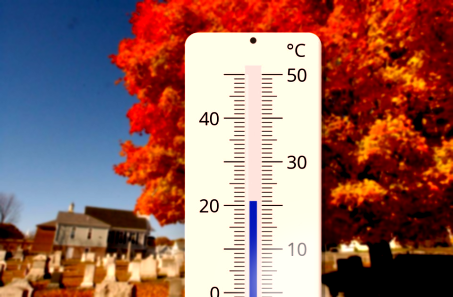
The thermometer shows 21 °C
